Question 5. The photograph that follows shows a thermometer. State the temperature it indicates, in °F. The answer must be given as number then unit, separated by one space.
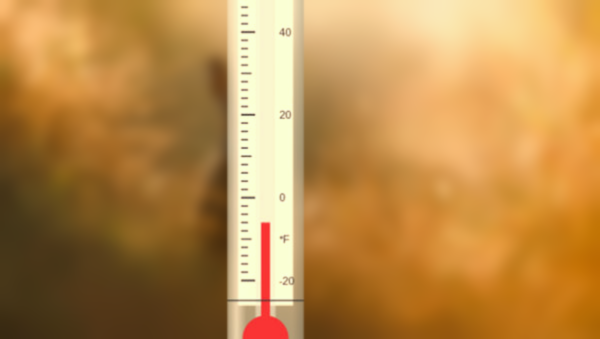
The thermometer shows -6 °F
